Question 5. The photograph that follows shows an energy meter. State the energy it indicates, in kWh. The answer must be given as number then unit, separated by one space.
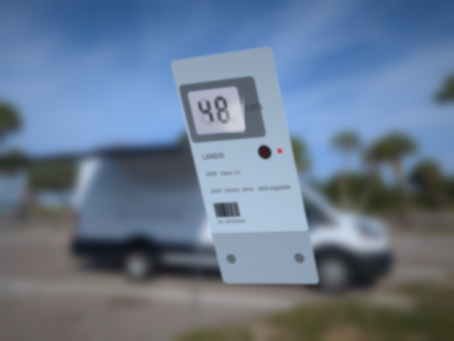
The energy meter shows 48 kWh
